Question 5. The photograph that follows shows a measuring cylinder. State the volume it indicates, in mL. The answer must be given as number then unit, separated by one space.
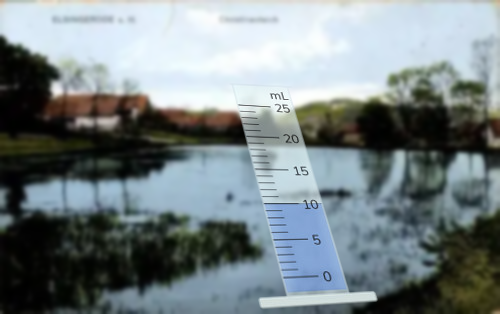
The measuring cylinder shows 10 mL
